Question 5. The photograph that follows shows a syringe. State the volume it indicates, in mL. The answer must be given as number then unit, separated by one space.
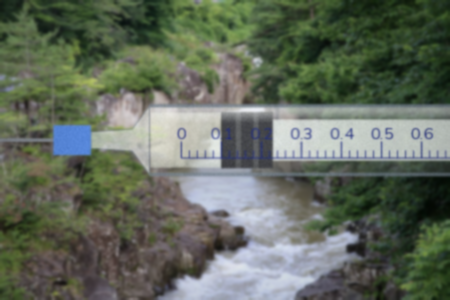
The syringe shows 0.1 mL
